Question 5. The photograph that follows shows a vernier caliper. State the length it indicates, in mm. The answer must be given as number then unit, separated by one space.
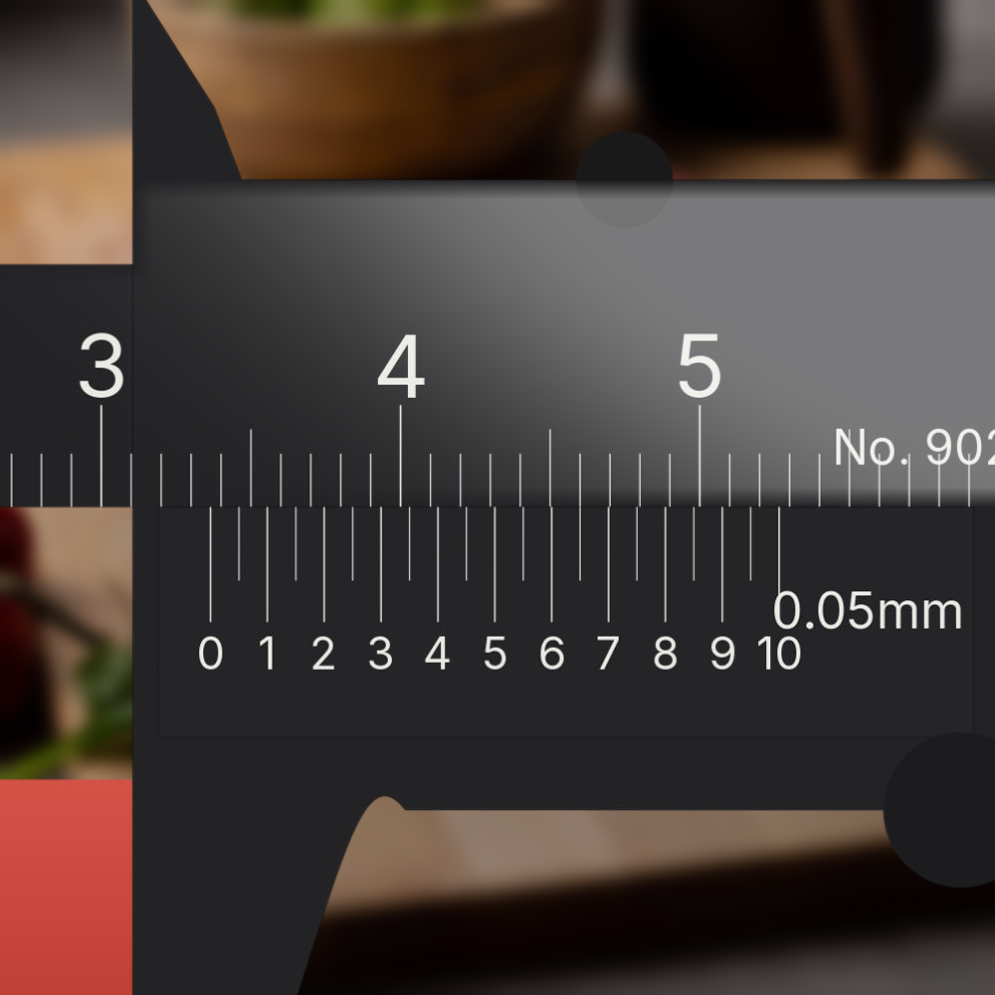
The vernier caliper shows 33.65 mm
